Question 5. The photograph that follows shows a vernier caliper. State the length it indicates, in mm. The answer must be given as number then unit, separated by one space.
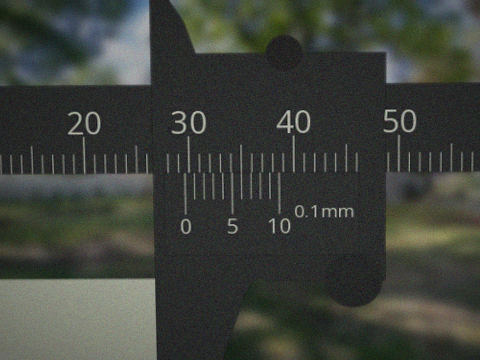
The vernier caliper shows 29.6 mm
